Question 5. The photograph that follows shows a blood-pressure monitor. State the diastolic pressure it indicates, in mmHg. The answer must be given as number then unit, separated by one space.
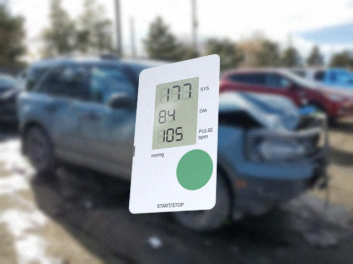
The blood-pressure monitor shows 84 mmHg
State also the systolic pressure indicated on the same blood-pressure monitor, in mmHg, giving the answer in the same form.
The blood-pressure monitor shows 177 mmHg
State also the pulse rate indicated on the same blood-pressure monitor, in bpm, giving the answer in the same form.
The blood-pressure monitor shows 105 bpm
